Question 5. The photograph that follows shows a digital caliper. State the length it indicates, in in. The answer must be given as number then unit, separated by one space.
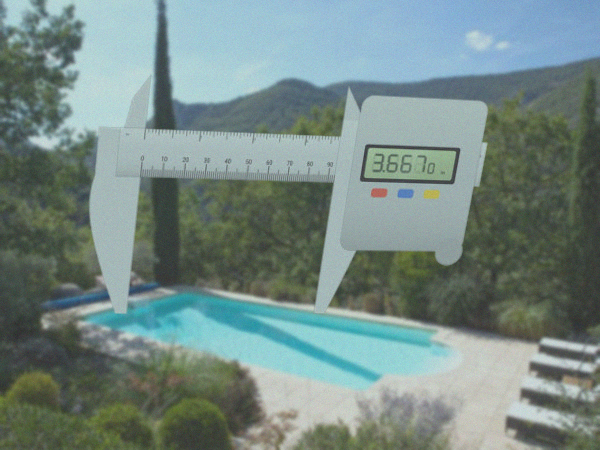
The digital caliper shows 3.6670 in
